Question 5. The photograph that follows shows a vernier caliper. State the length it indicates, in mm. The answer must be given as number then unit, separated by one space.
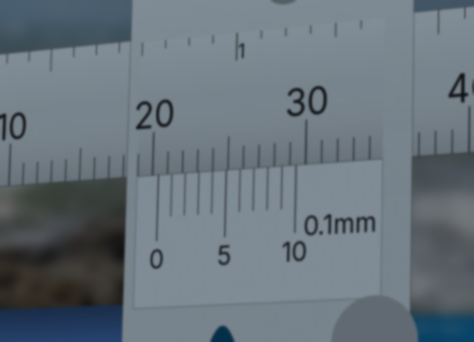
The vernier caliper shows 20.4 mm
